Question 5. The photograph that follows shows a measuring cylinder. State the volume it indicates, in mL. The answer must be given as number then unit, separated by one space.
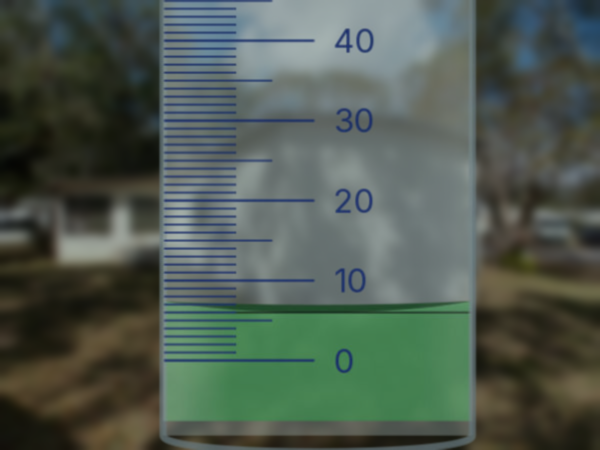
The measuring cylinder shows 6 mL
